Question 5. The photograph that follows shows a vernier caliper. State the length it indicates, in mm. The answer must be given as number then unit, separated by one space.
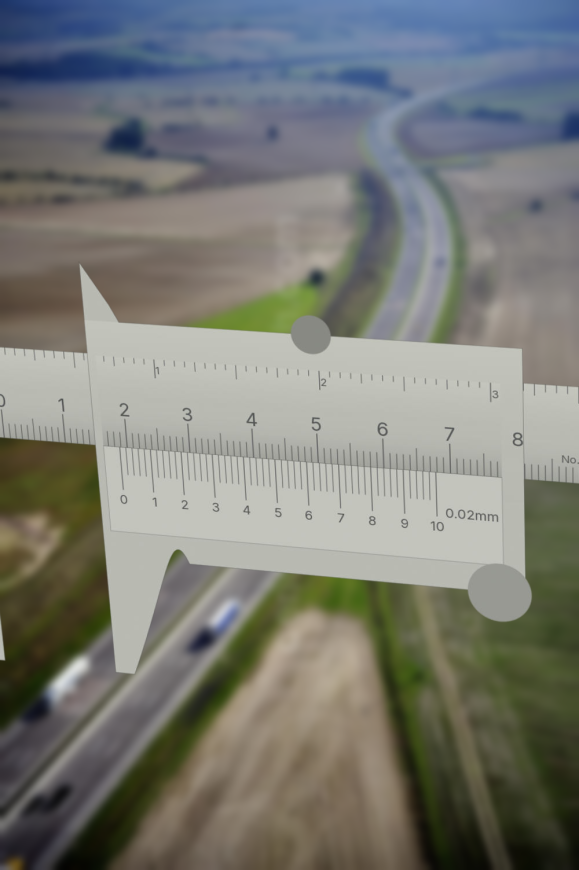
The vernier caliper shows 18.8 mm
